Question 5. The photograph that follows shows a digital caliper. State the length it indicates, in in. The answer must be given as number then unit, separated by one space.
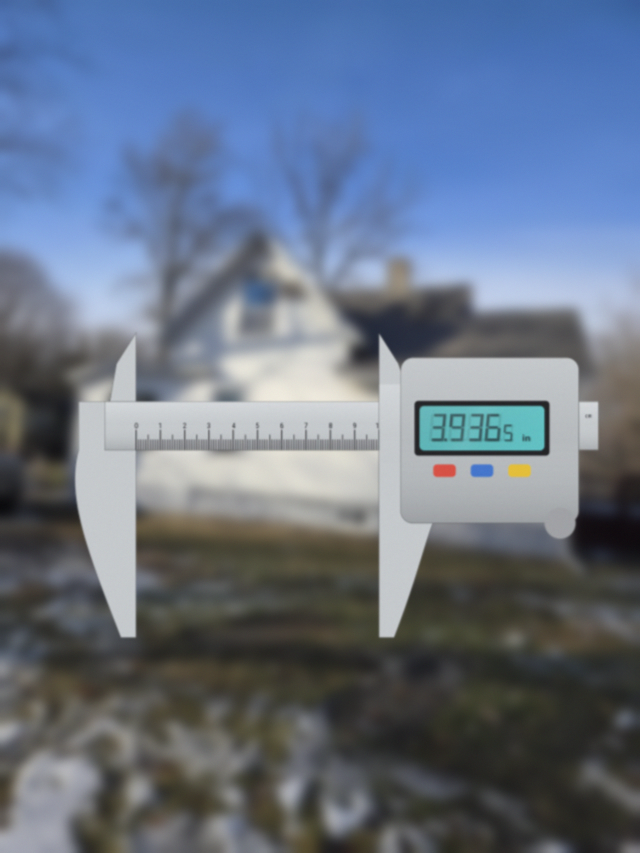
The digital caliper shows 3.9365 in
